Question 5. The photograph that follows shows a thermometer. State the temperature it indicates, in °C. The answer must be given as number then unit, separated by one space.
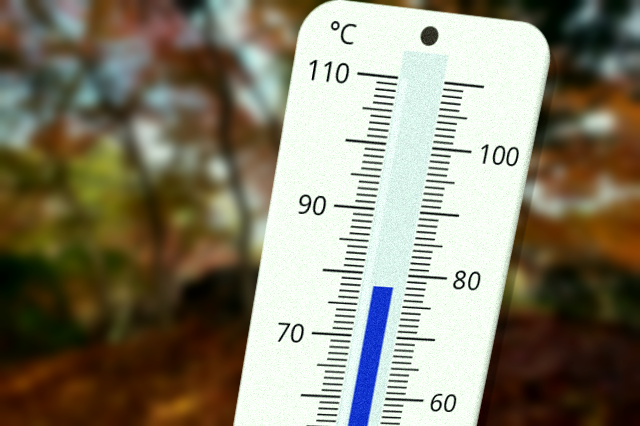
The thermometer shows 78 °C
